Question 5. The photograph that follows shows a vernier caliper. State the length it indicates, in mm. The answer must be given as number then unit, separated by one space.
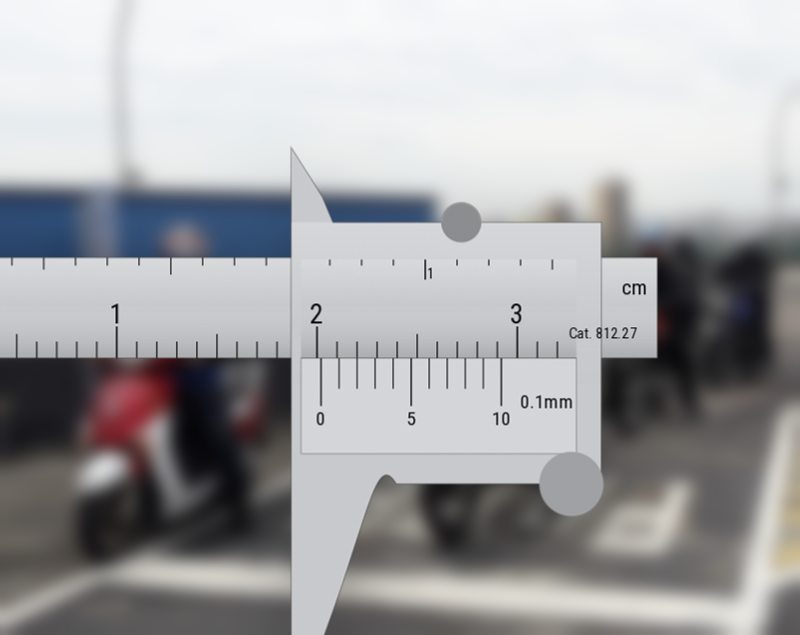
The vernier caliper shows 20.2 mm
